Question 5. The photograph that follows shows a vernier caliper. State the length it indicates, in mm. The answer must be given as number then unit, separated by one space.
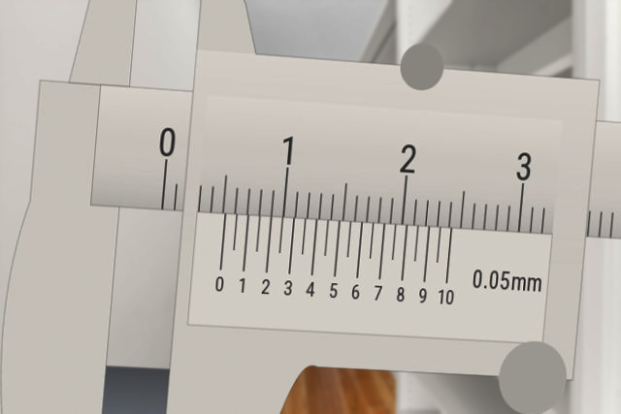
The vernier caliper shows 5.2 mm
